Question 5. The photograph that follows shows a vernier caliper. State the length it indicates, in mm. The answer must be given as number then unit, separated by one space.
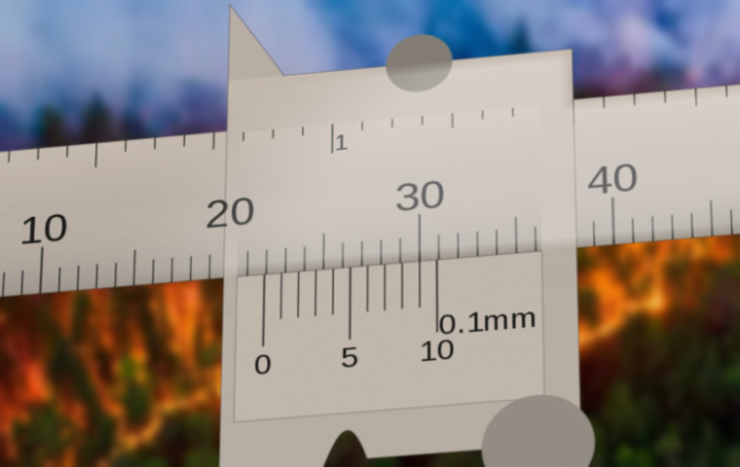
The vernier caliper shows 21.9 mm
